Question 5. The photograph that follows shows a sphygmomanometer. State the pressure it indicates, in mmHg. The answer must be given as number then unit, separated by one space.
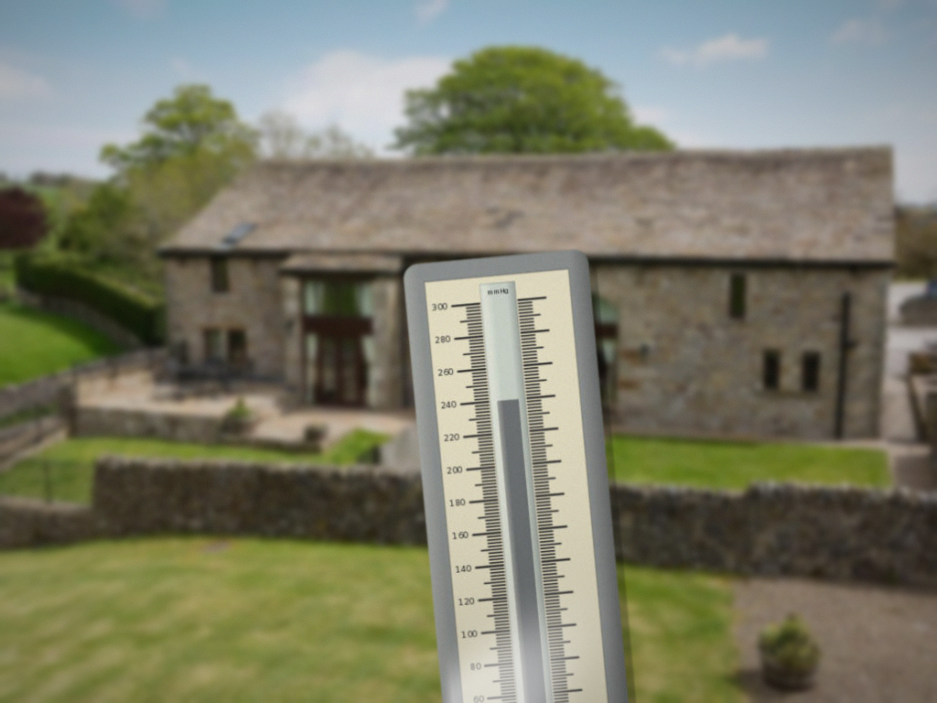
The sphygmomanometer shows 240 mmHg
